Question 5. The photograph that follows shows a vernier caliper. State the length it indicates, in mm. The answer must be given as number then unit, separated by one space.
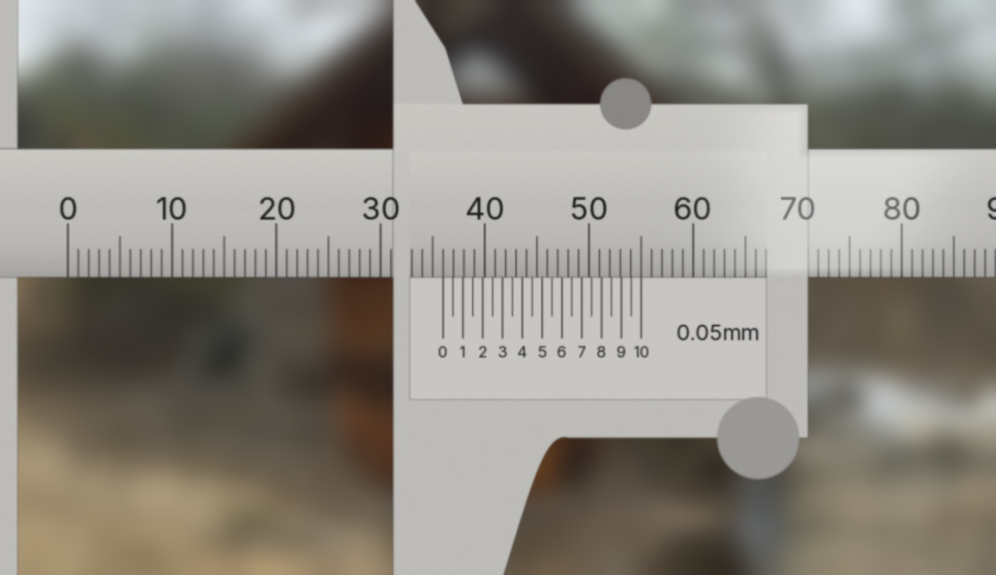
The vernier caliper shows 36.0 mm
